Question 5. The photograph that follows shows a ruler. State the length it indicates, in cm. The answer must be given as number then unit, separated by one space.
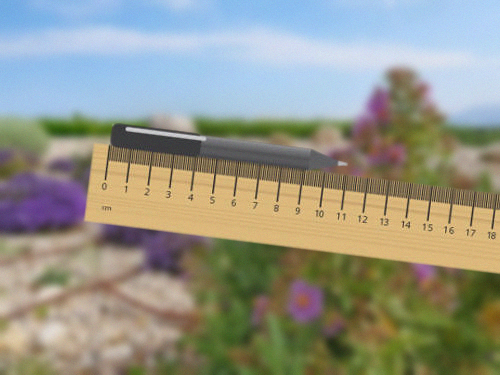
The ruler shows 11 cm
